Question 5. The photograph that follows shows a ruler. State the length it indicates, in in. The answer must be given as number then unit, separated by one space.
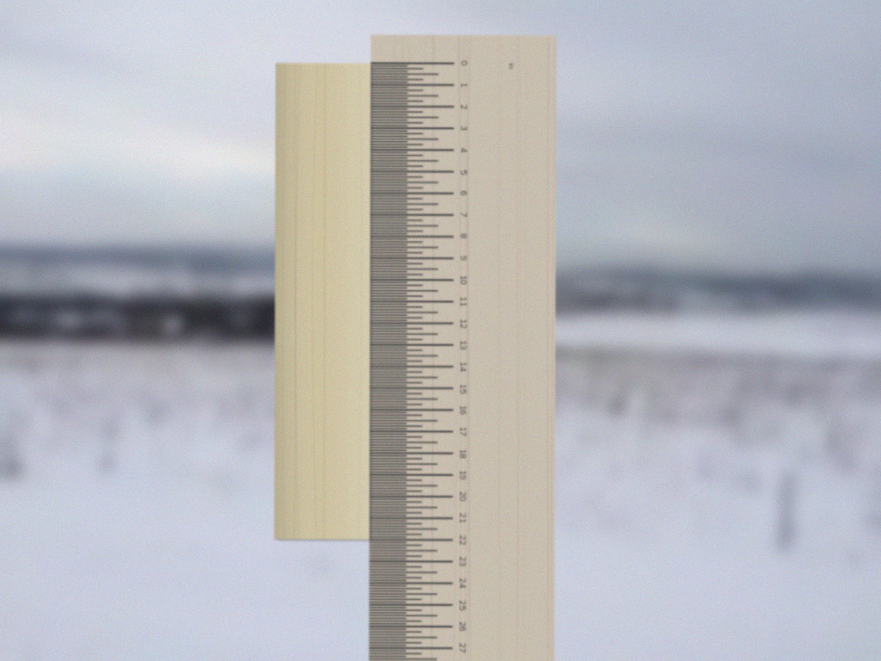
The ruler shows 22 in
